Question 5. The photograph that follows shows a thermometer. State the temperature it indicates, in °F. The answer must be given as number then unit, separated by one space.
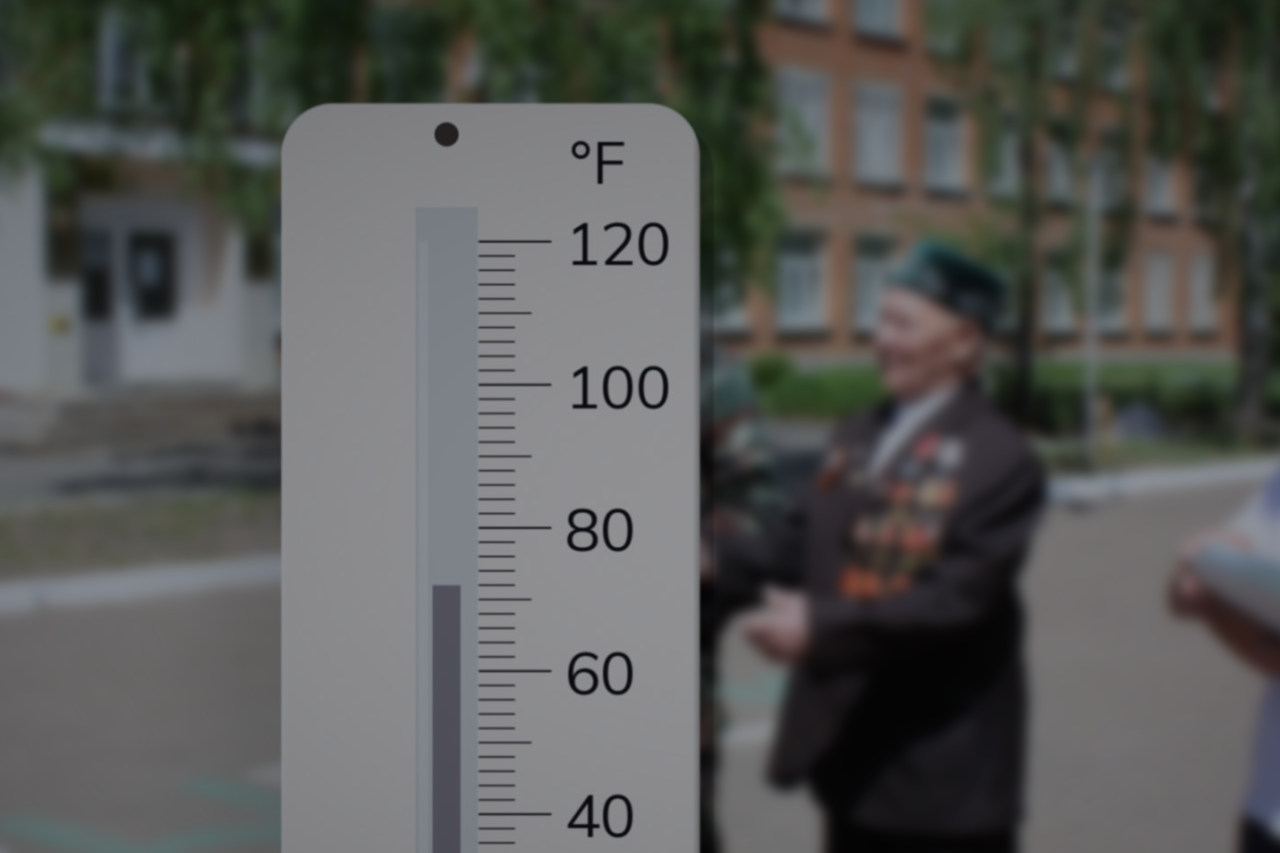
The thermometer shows 72 °F
